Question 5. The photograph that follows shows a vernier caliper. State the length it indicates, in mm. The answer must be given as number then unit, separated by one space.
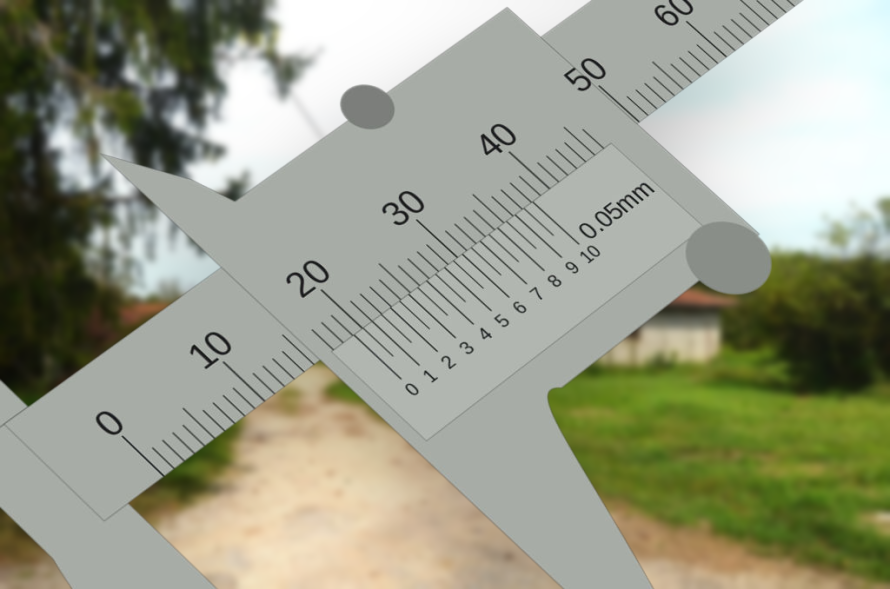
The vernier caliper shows 19.1 mm
